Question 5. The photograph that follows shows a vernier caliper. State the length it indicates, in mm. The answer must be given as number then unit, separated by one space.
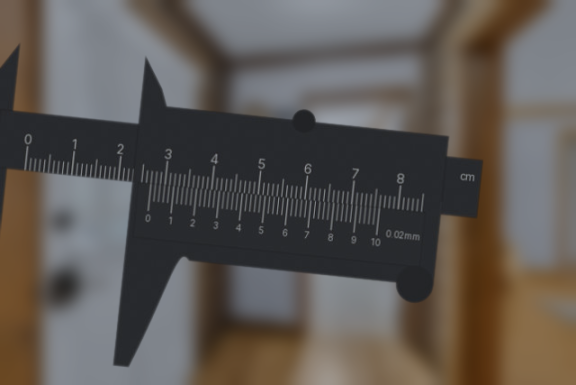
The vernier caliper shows 27.0 mm
